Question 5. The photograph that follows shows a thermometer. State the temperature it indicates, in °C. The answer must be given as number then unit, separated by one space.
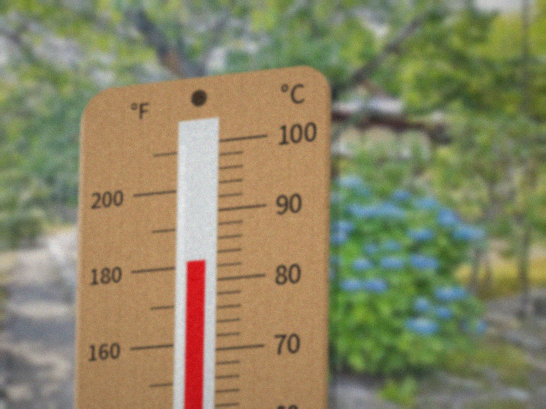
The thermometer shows 83 °C
